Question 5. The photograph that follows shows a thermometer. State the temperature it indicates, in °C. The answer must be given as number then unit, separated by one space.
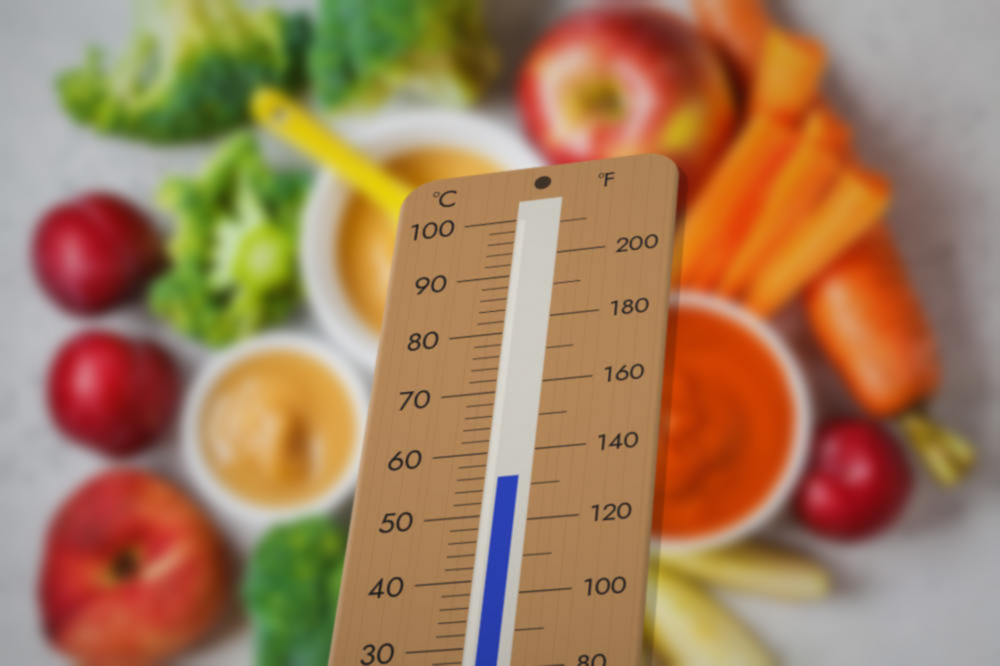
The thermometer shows 56 °C
